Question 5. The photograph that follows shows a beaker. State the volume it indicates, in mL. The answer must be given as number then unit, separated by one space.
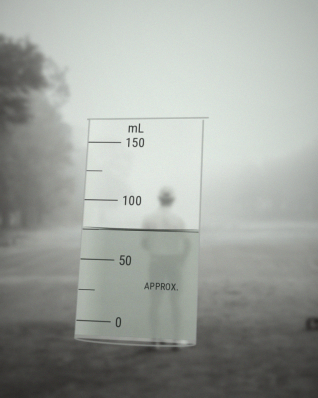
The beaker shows 75 mL
